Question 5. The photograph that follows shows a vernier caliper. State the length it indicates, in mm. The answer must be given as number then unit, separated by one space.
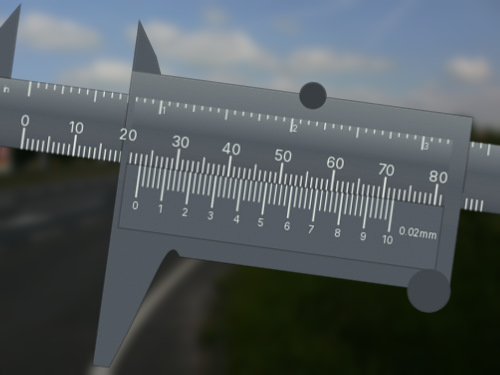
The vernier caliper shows 23.0 mm
